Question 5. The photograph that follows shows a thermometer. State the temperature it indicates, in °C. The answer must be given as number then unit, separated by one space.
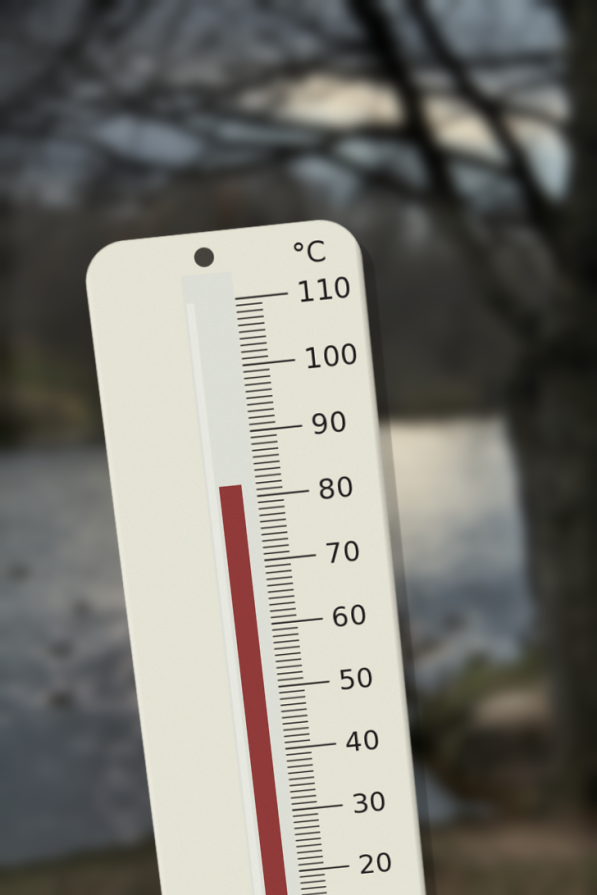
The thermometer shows 82 °C
